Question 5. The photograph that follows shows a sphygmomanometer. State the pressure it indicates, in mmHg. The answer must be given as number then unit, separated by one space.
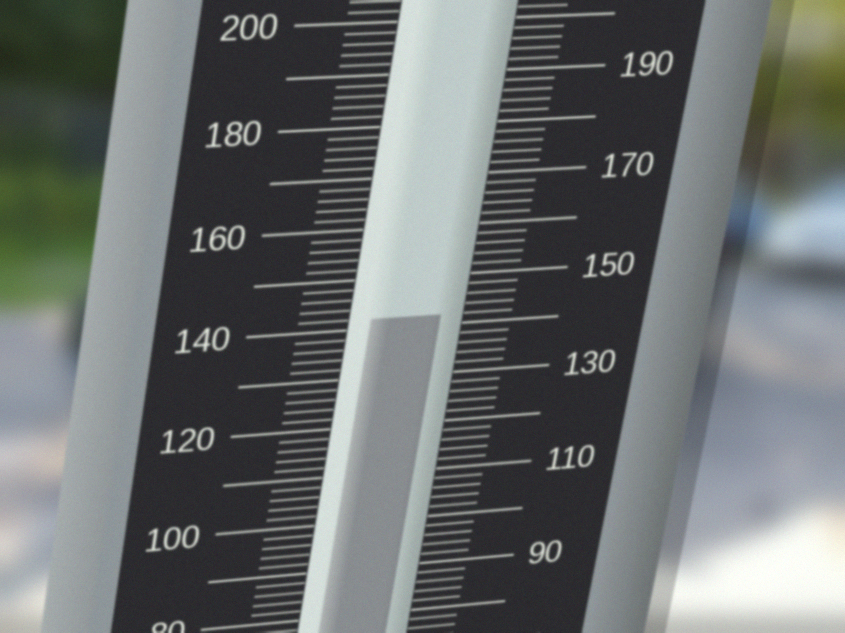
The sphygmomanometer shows 142 mmHg
